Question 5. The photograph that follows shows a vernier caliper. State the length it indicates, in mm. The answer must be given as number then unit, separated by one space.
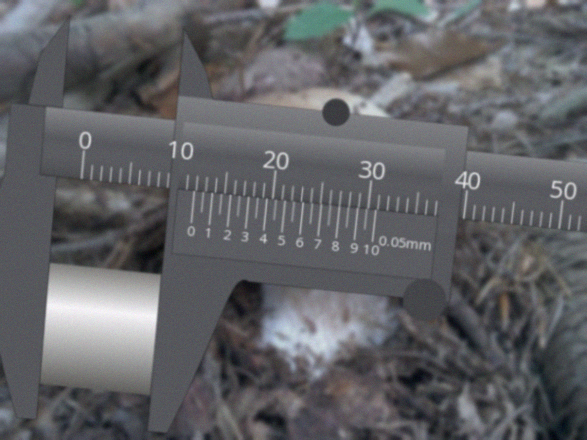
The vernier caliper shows 11.8 mm
